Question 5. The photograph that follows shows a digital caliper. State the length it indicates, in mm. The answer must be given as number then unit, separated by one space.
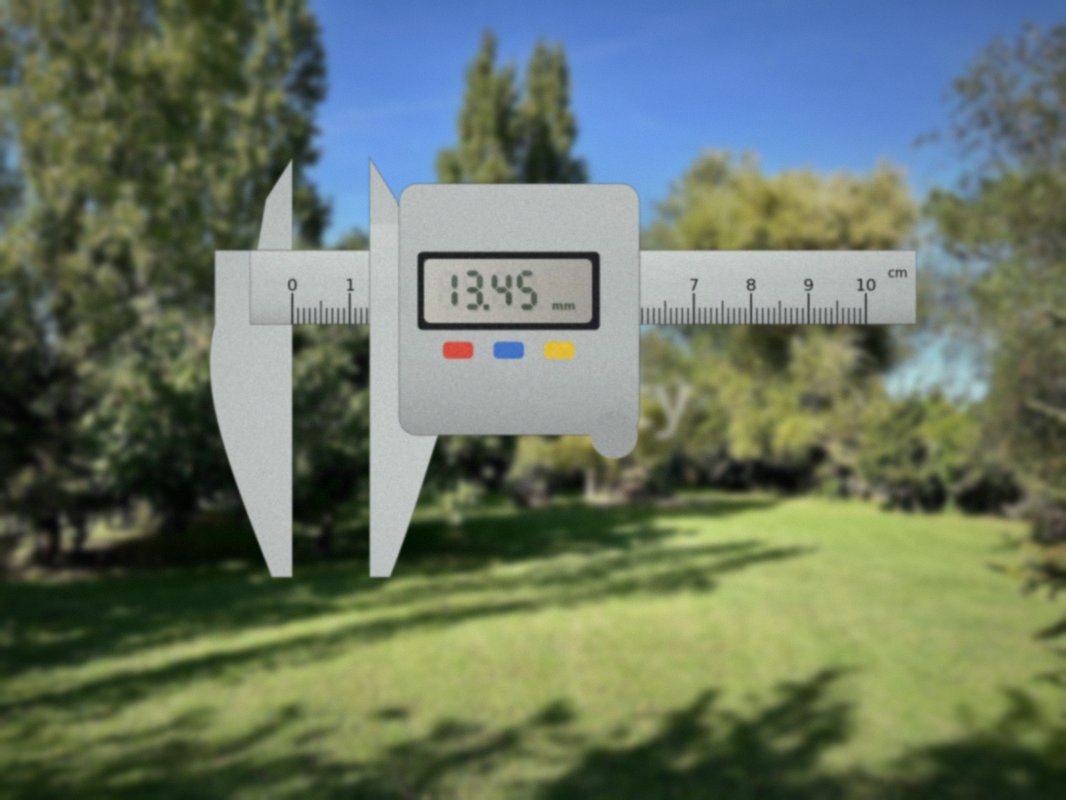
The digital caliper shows 13.45 mm
